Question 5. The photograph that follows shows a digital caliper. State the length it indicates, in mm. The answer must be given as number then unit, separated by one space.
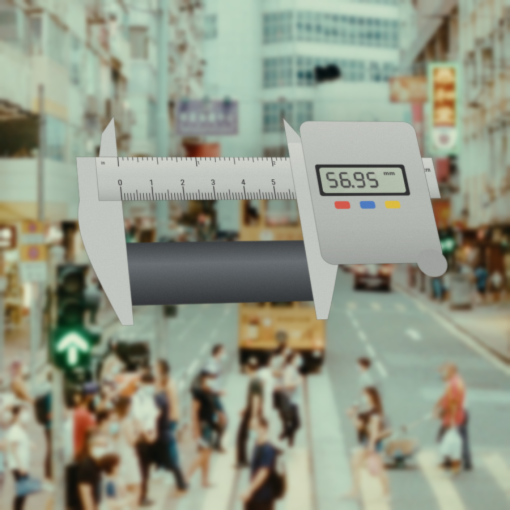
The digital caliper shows 56.95 mm
